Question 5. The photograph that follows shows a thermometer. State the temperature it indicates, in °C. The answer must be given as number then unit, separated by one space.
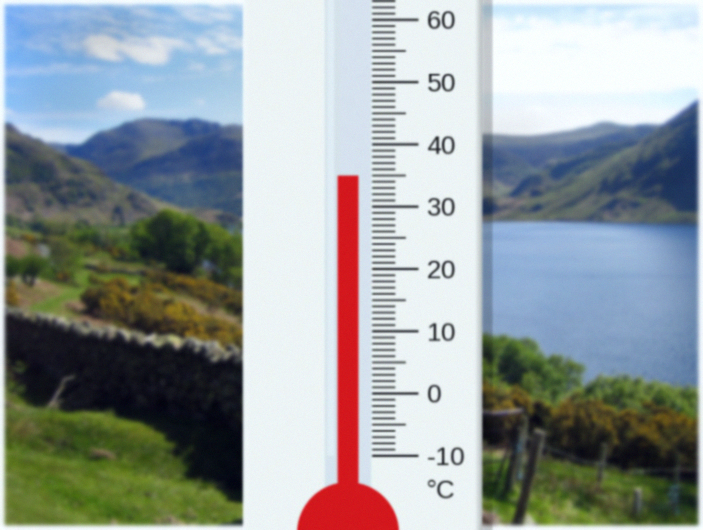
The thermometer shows 35 °C
